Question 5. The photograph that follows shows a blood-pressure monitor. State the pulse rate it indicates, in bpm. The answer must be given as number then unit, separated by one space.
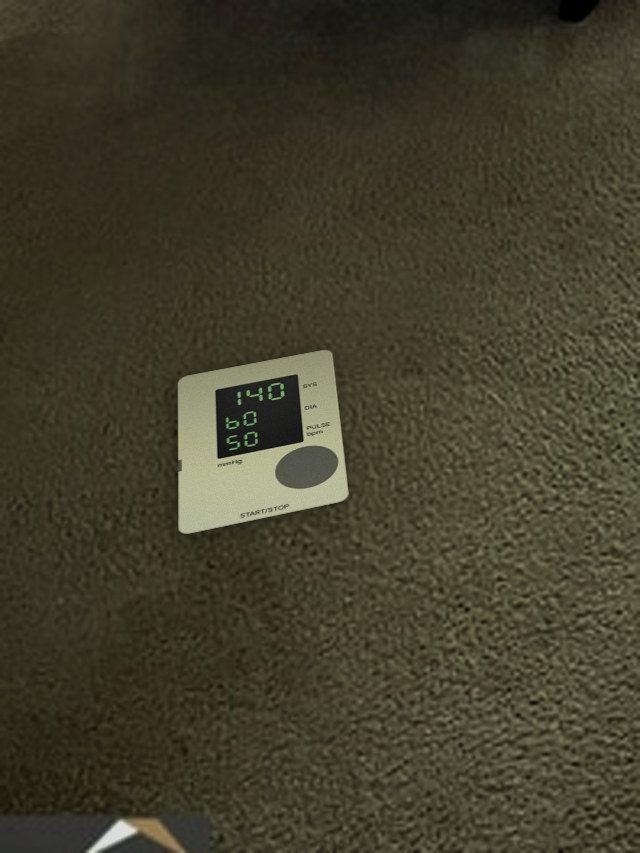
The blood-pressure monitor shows 50 bpm
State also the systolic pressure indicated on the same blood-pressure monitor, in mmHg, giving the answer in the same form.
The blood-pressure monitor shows 140 mmHg
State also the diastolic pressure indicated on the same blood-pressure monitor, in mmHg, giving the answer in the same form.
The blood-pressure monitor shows 60 mmHg
